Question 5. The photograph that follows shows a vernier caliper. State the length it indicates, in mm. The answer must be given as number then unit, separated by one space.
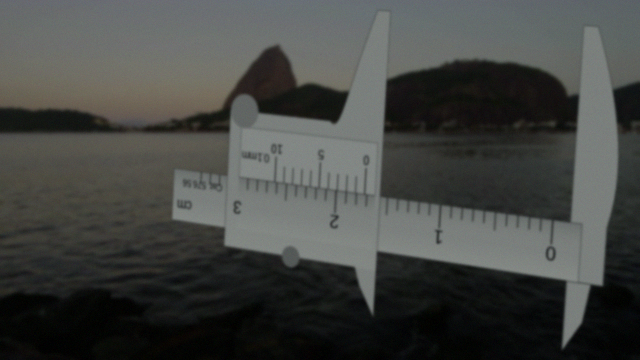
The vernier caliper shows 17.2 mm
